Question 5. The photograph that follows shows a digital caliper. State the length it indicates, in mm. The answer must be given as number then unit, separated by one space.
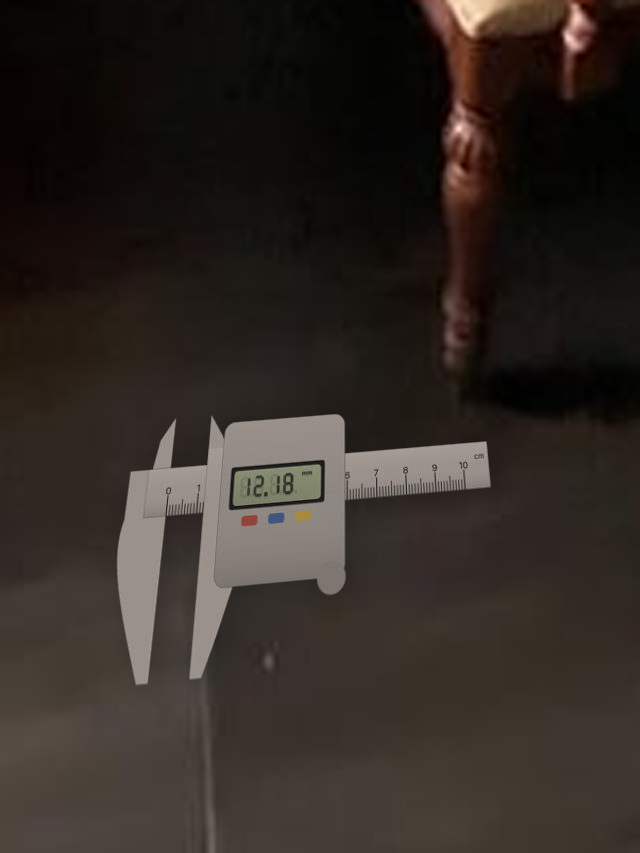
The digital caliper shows 12.18 mm
